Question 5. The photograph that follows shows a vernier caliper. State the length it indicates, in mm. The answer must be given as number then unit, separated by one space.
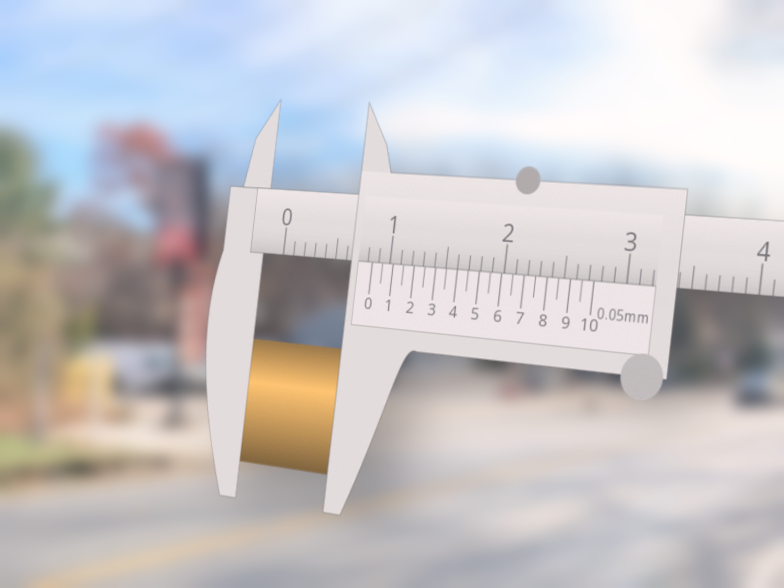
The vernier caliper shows 8.4 mm
